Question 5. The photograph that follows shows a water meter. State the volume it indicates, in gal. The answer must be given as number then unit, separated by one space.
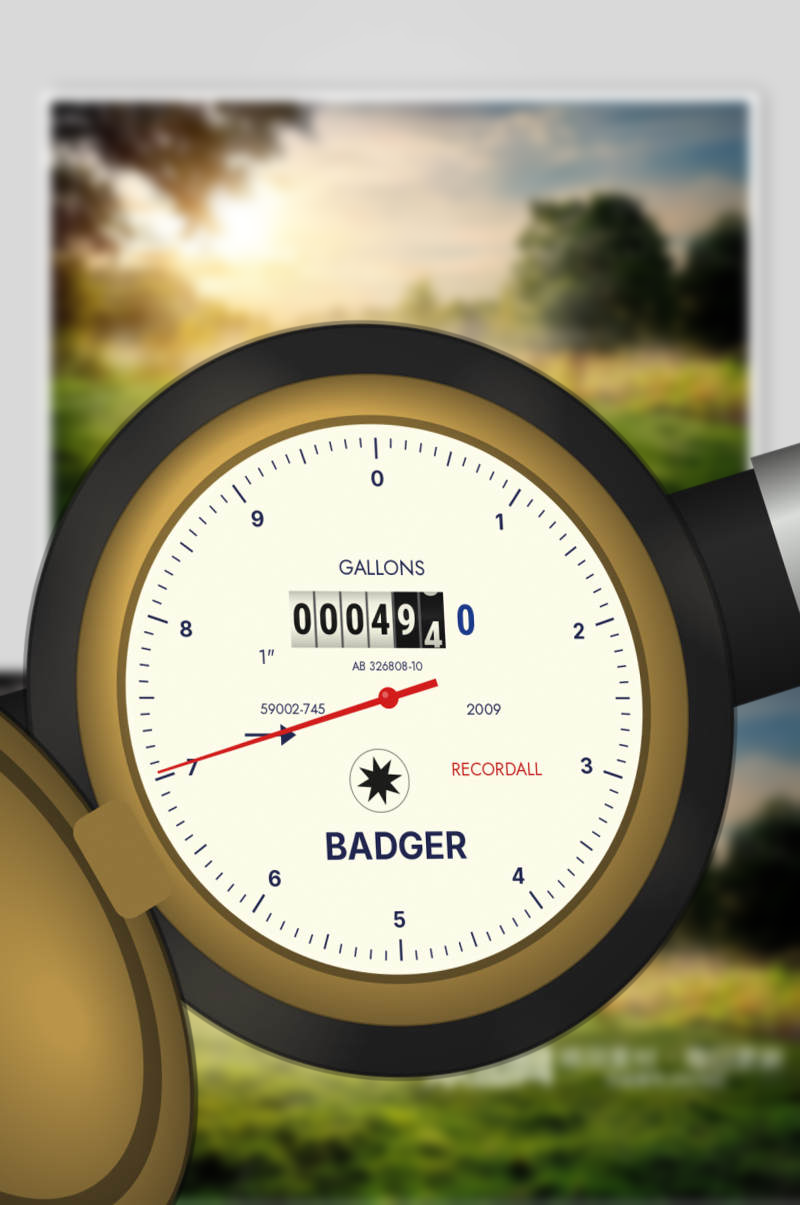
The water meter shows 4937.0 gal
